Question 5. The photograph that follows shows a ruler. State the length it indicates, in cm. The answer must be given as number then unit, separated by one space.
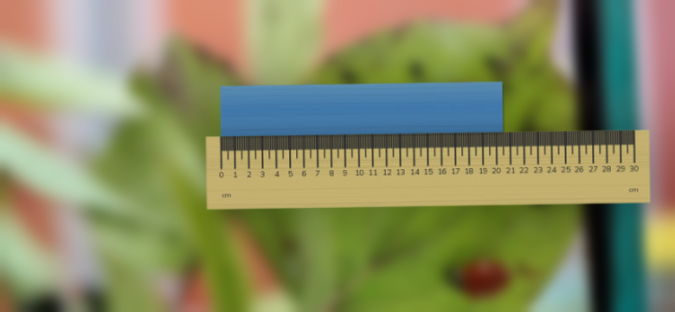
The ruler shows 20.5 cm
